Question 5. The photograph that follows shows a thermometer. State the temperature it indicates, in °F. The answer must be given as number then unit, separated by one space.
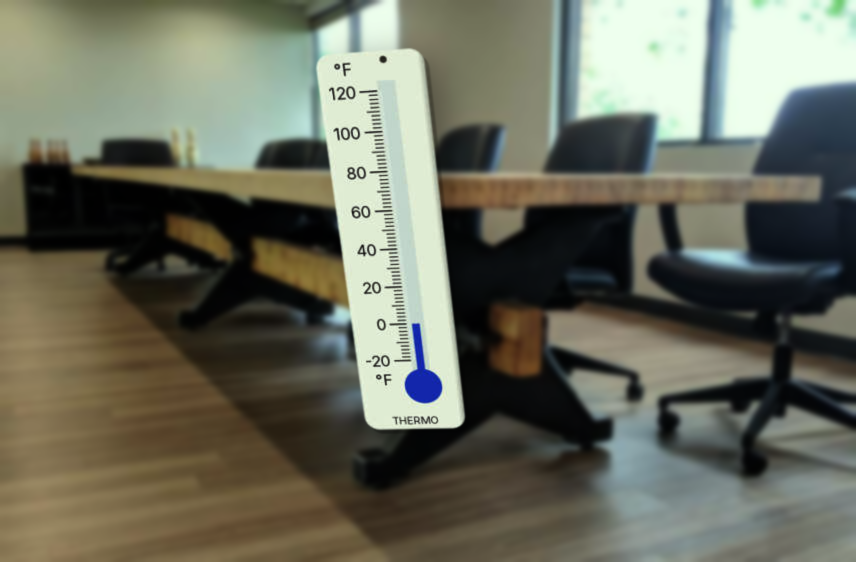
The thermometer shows 0 °F
